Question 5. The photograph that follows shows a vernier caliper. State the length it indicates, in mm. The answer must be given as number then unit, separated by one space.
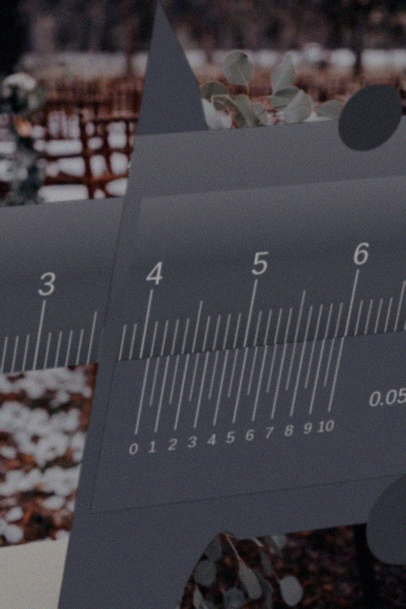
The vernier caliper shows 40.8 mm
